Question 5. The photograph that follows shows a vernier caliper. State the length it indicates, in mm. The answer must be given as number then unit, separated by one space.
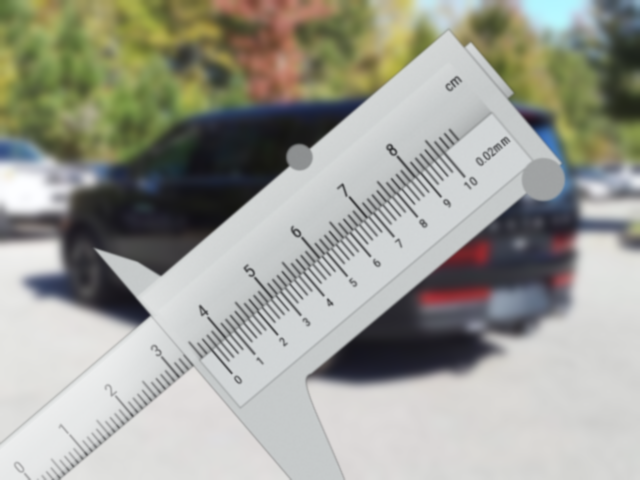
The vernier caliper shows 37.0 mm
